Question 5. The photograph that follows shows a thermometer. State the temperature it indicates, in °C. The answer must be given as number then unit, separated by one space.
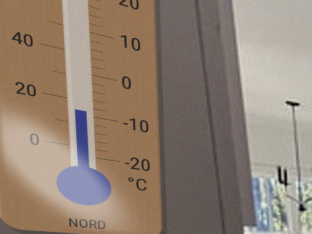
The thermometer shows -9 °C
